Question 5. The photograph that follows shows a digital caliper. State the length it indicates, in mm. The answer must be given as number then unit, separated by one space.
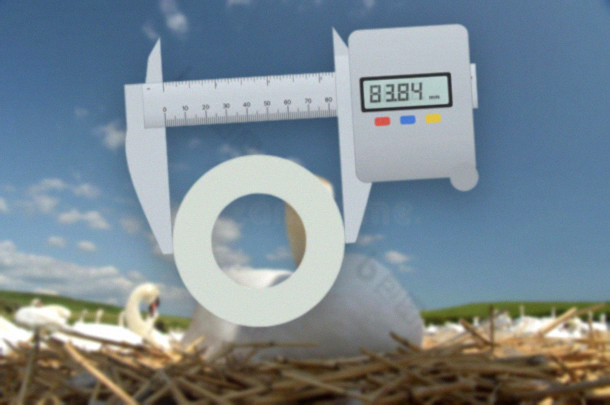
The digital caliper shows 83.84 mm
